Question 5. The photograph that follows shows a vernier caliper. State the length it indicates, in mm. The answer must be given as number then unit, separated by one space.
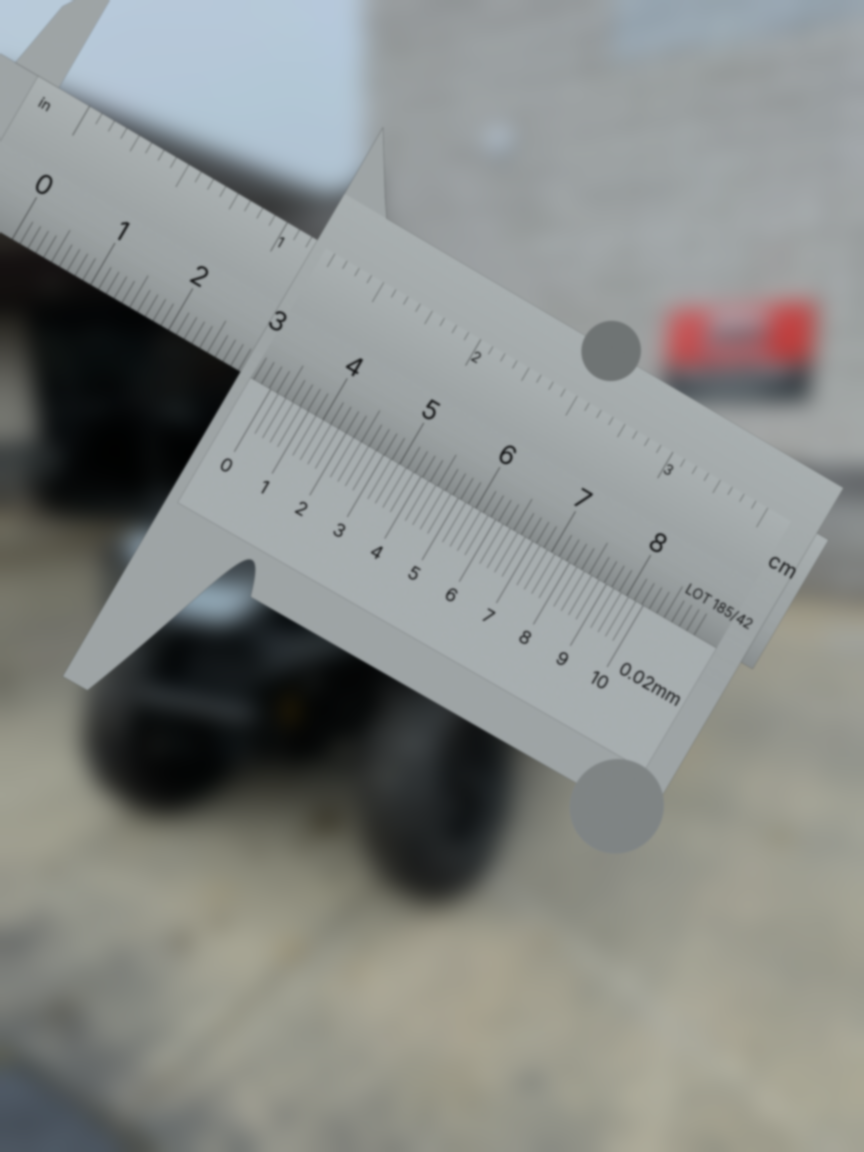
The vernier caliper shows 33.2 mm
